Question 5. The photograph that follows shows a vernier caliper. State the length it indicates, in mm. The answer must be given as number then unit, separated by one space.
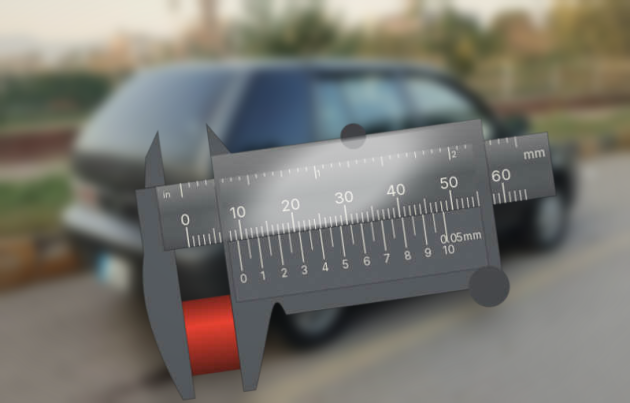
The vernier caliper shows 9.2 mm
